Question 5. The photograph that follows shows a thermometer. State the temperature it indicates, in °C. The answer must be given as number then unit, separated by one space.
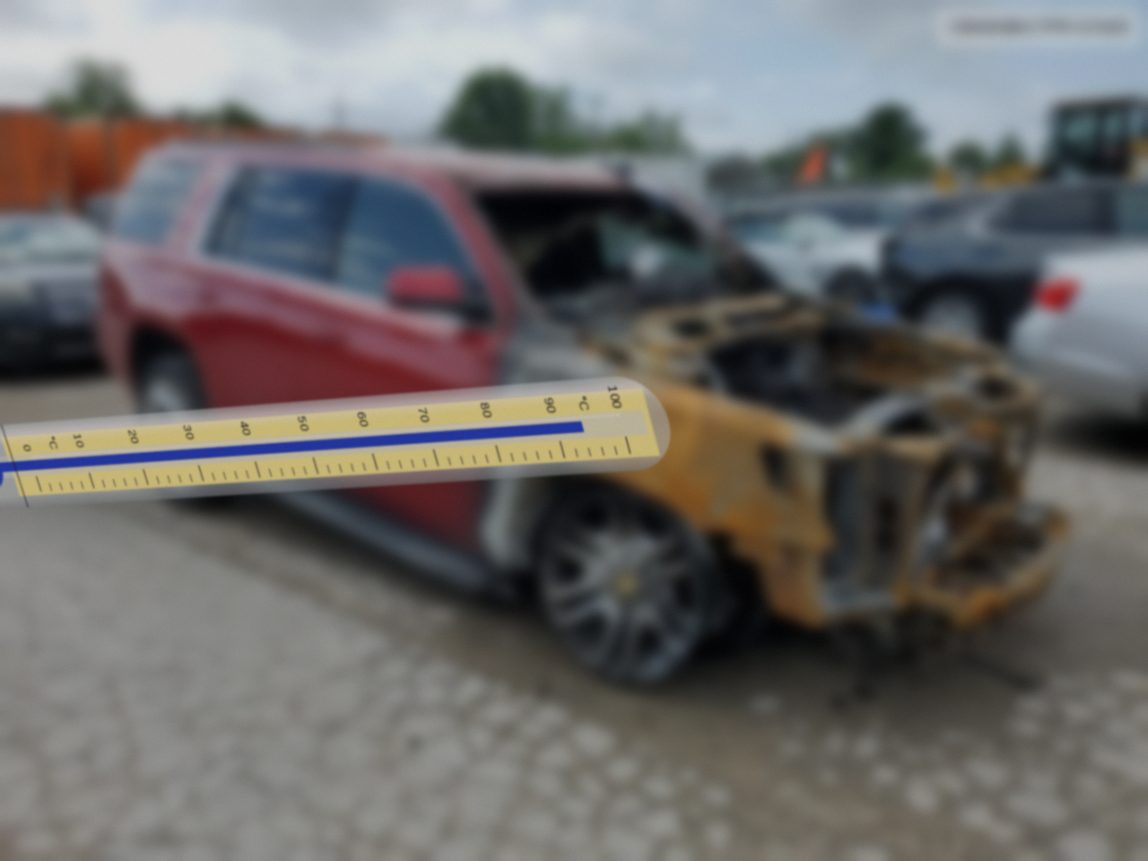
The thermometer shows 94 °C
